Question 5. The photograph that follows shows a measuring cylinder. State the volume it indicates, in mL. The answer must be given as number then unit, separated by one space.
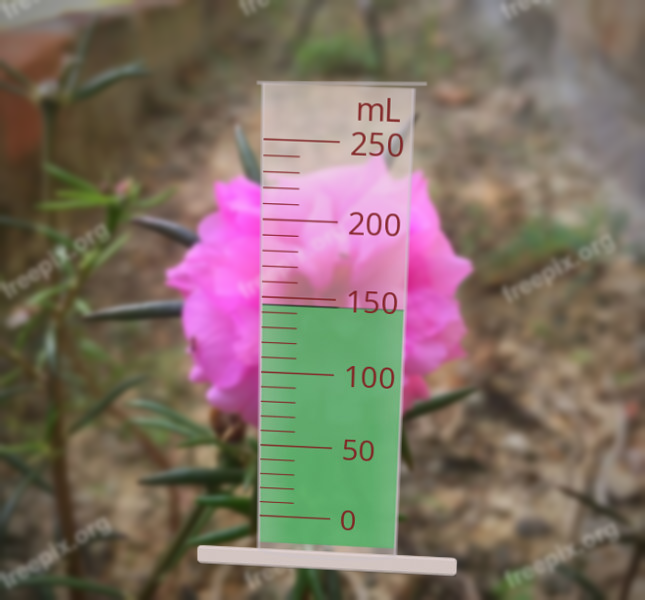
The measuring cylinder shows 145 mL
